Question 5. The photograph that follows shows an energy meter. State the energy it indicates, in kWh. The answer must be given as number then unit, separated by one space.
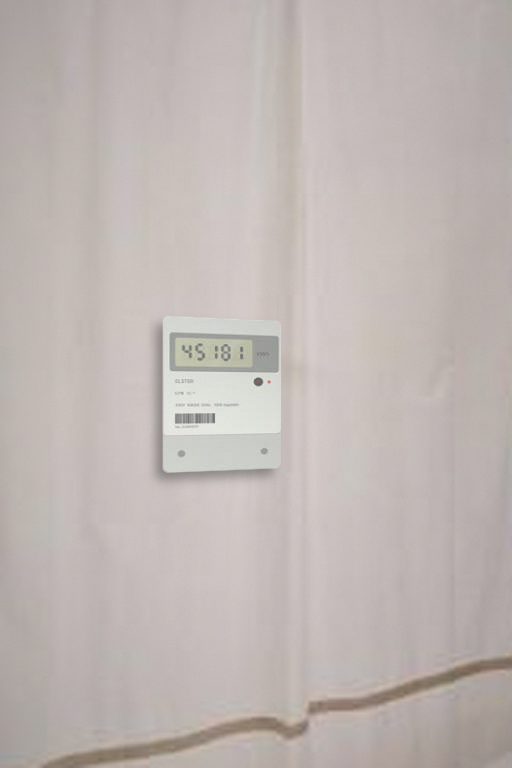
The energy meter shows 45181 kWh
